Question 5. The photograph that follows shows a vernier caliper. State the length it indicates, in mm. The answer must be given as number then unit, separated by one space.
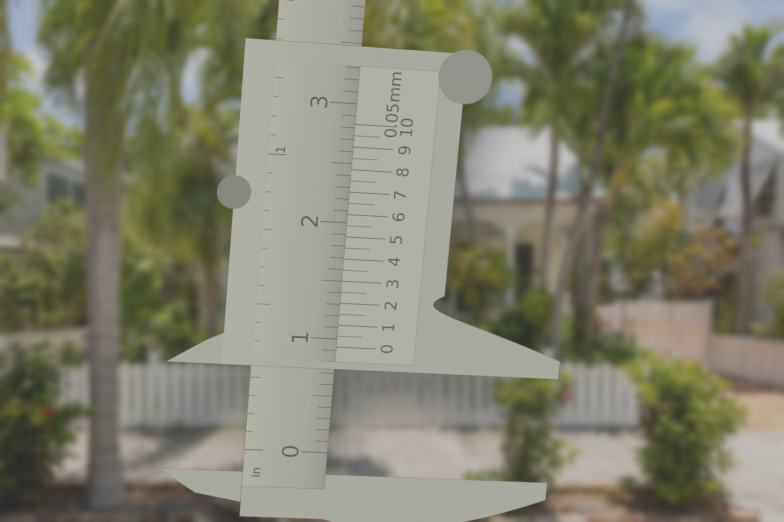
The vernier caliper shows 9.3 mm
